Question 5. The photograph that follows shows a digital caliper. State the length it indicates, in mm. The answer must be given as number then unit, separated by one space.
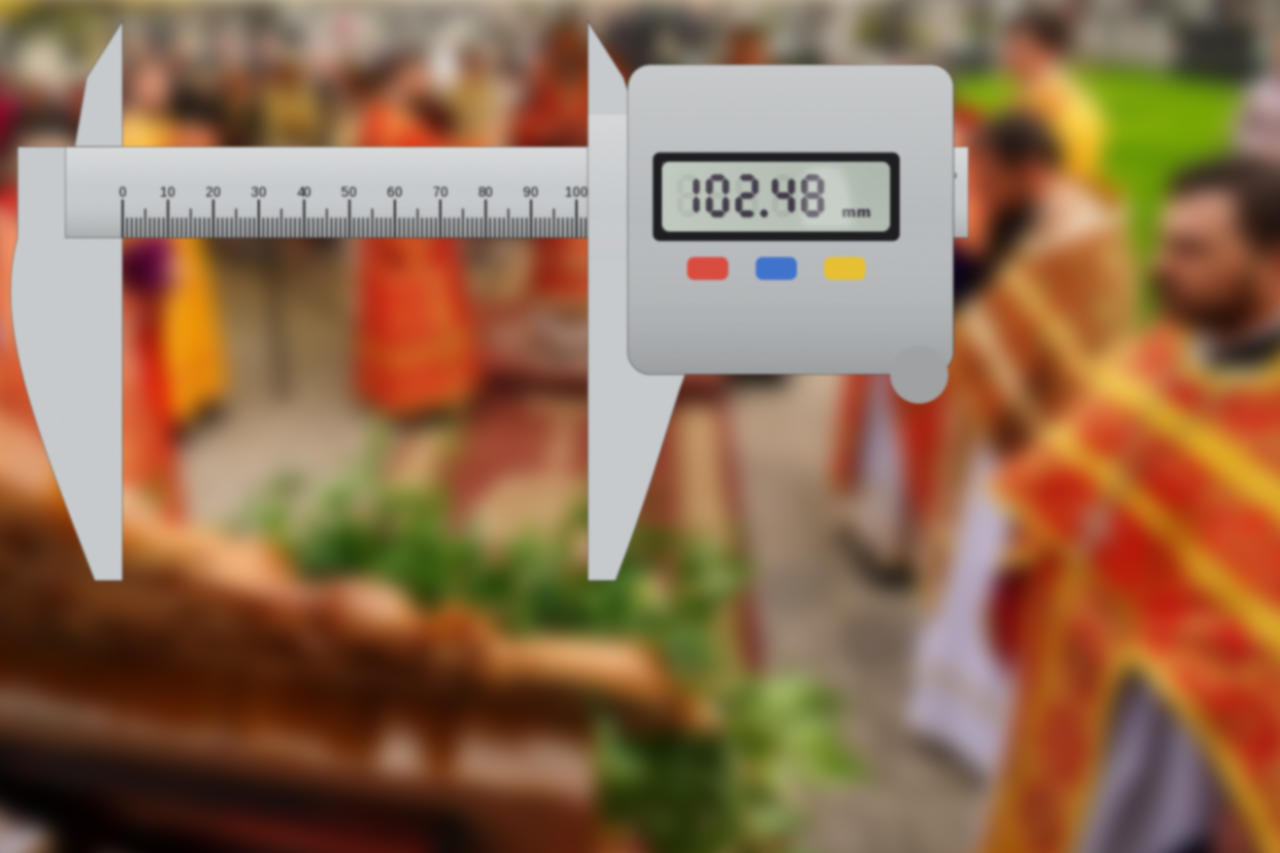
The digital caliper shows 102.48 mm
